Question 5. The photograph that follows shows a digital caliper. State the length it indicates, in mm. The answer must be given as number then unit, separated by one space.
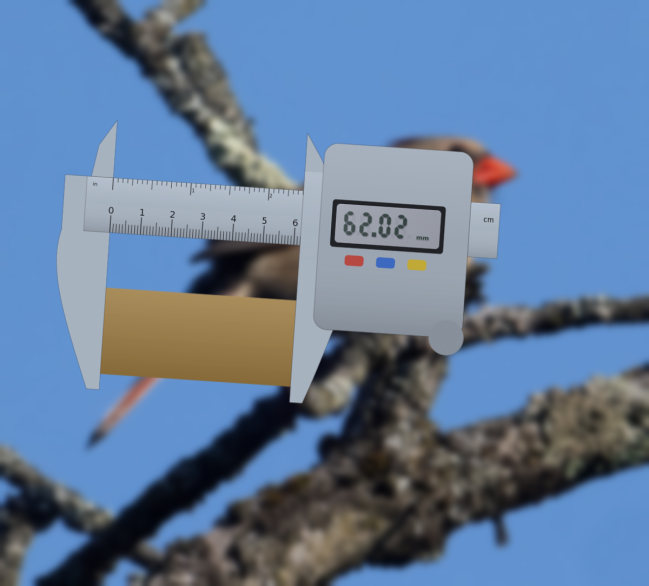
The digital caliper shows 62.02 mm
